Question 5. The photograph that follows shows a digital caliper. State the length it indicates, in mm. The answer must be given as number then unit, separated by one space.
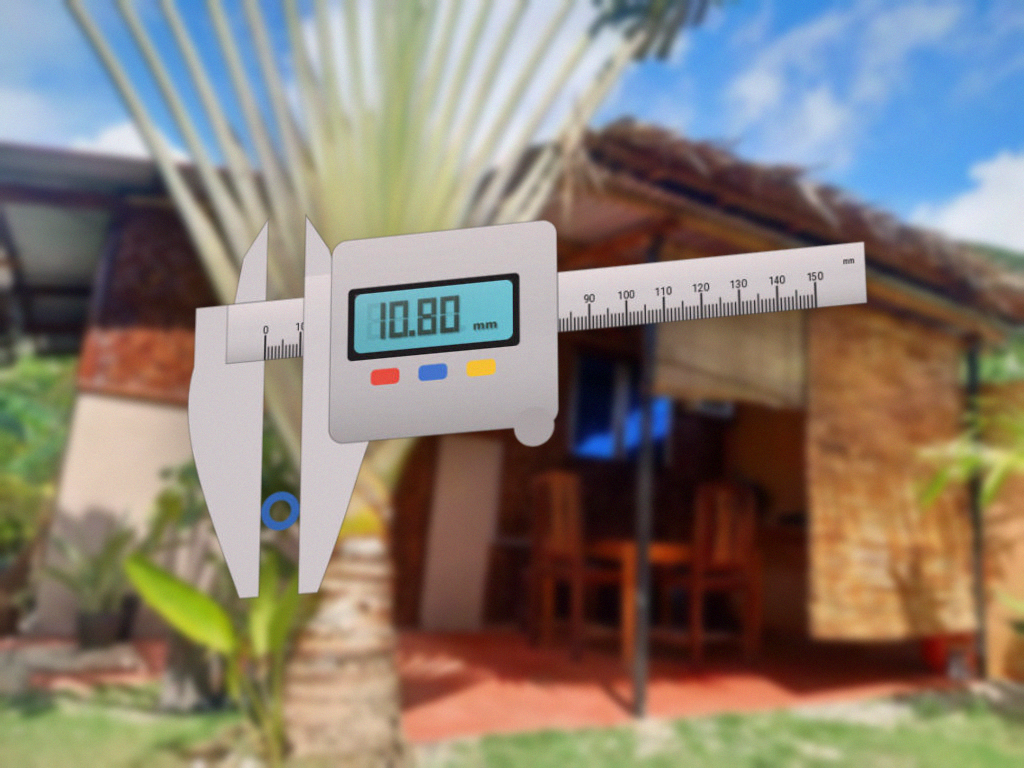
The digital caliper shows 10.80 mm
